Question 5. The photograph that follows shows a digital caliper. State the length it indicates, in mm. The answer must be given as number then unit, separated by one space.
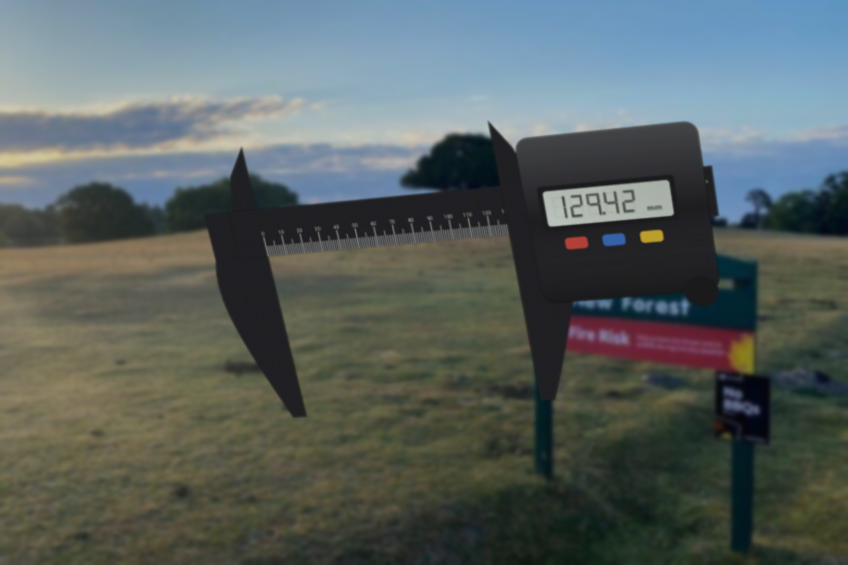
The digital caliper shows 129.42 mm
